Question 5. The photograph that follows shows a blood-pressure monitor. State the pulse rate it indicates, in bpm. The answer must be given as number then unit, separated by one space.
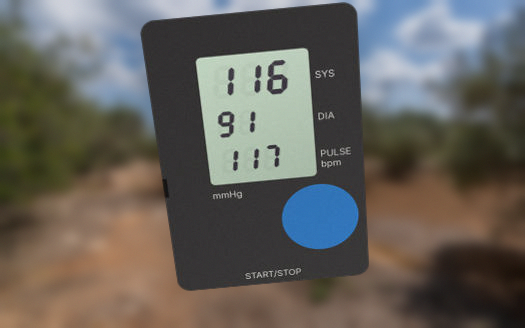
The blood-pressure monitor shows 117 bpm
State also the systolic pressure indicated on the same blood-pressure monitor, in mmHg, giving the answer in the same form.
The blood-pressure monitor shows 116 mmHg
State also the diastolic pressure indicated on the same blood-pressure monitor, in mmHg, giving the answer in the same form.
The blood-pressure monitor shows 91 mmHg
